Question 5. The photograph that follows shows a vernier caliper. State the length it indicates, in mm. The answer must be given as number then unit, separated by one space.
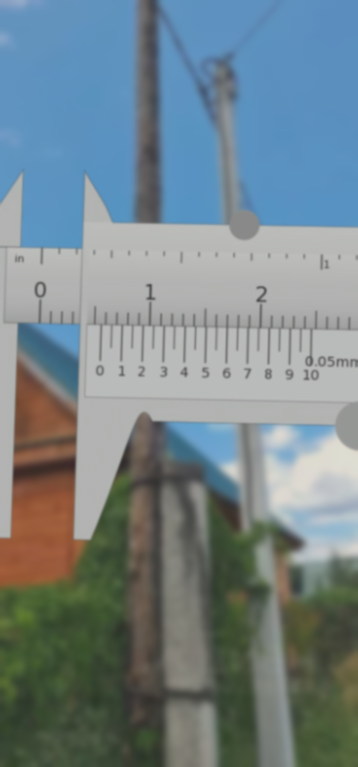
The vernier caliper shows 5.6 mm
